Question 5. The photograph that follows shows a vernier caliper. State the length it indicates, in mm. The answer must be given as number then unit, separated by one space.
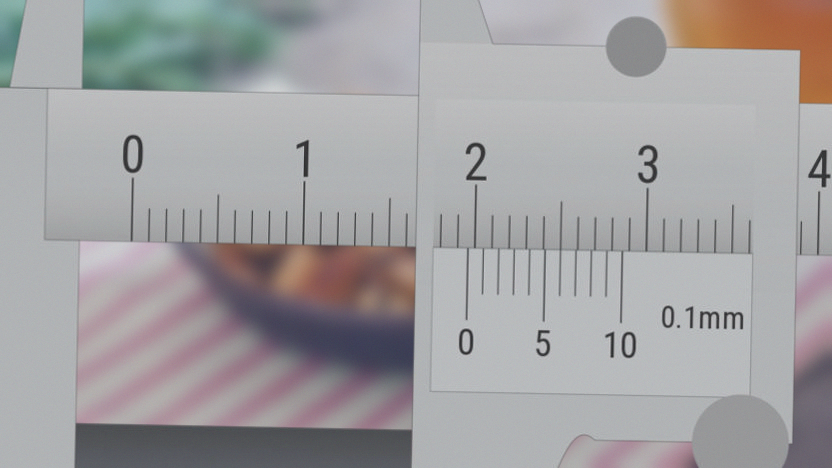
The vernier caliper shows 19.6 mm
